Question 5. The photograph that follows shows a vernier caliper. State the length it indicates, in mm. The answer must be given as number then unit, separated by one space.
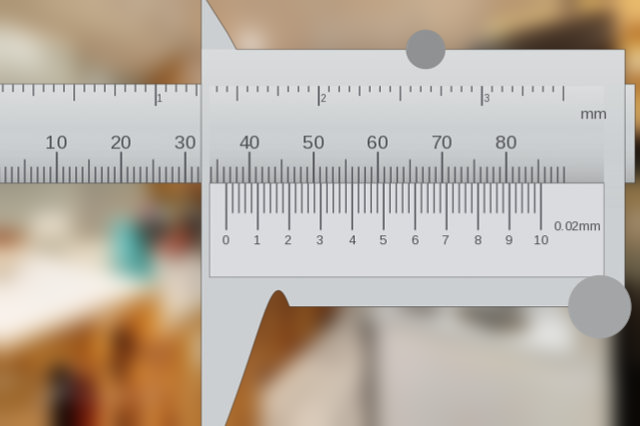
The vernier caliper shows 36.4 mm
